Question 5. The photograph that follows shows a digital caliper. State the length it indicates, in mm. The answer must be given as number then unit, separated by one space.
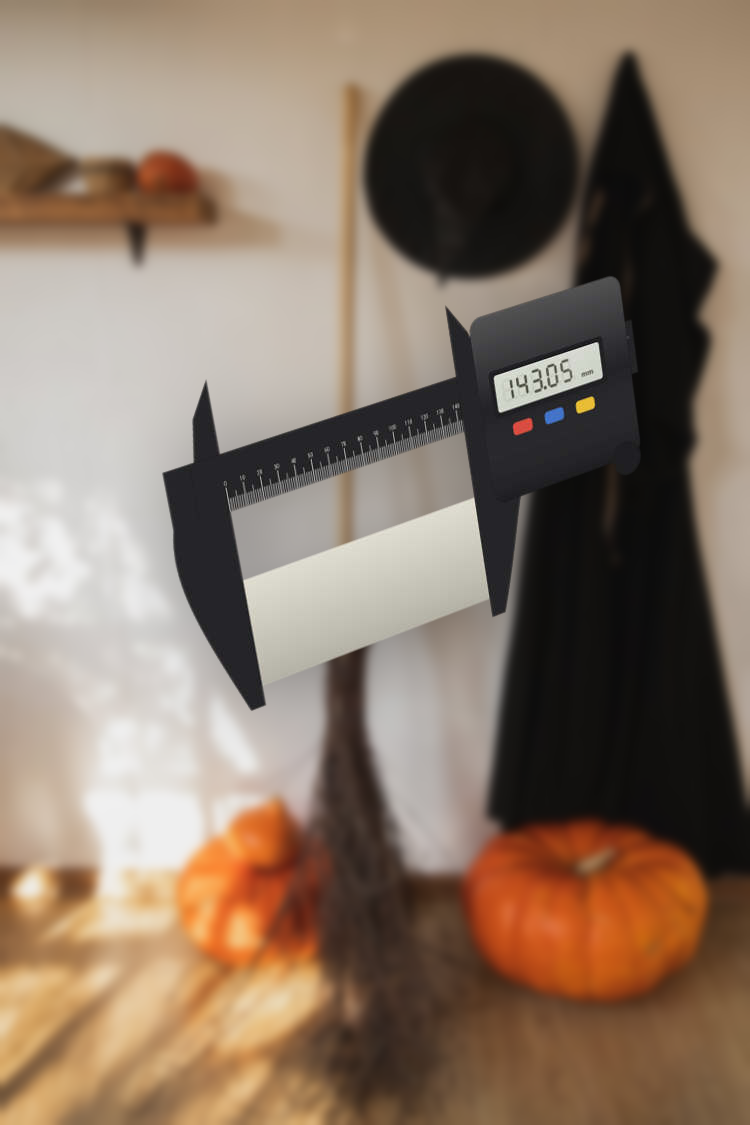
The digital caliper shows 143.05 mm
